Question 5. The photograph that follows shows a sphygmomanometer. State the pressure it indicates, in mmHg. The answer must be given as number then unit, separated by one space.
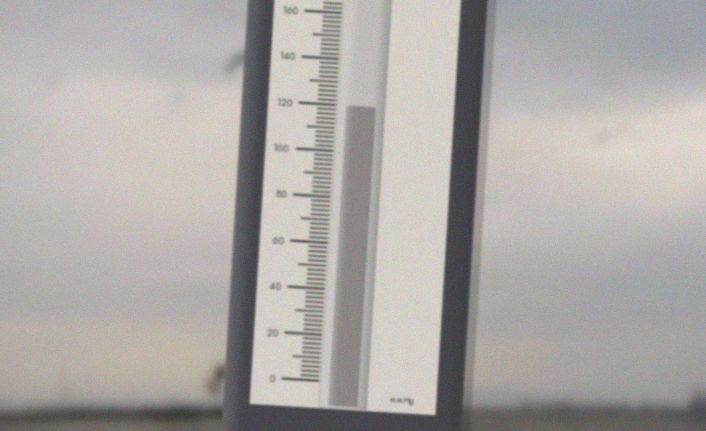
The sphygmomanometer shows 120 mmHg
